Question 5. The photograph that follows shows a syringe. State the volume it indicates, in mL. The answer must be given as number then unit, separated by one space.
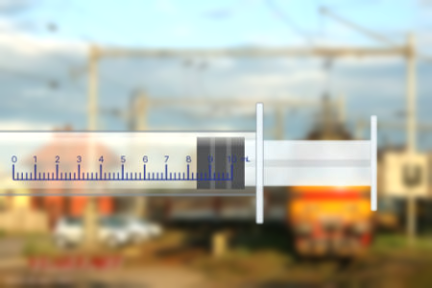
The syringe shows 8.4 mL
